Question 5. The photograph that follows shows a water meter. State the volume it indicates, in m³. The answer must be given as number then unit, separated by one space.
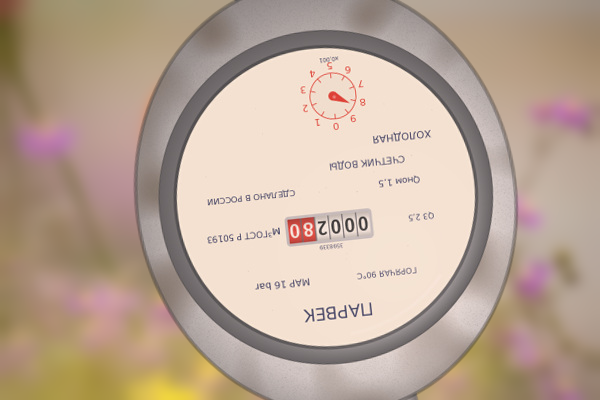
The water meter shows 2.808 m³
